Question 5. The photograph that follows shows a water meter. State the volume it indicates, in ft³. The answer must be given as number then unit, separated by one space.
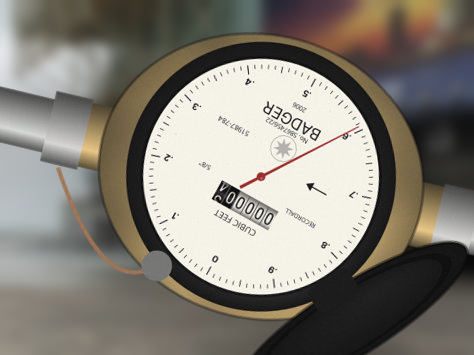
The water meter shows 3.59 ft³
